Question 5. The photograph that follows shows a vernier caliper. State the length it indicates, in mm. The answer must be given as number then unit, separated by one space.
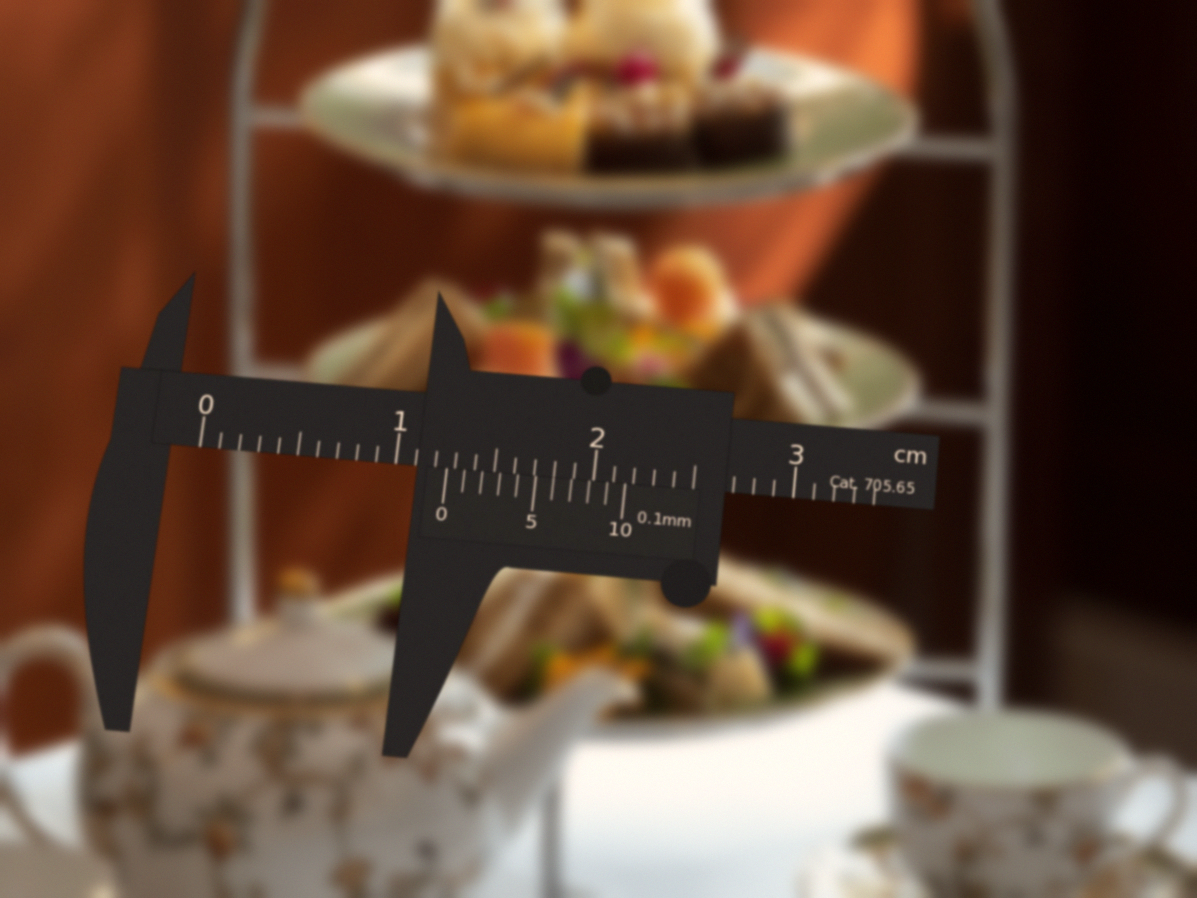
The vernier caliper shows 12.6 mm
